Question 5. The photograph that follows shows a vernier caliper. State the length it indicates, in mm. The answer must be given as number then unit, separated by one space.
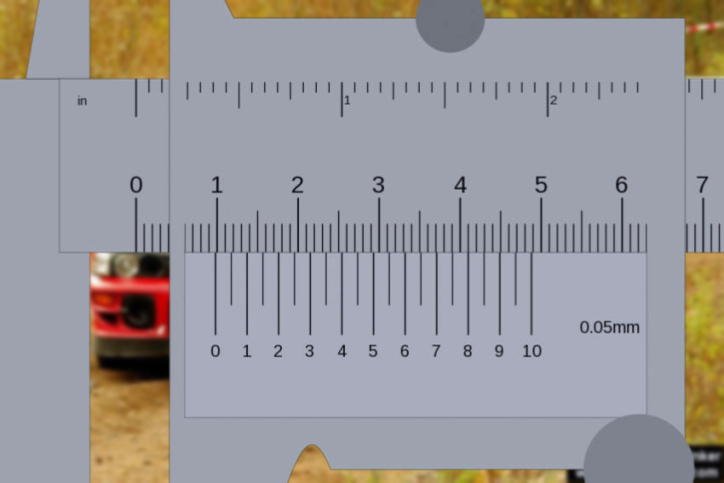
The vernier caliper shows 9.8 mm
